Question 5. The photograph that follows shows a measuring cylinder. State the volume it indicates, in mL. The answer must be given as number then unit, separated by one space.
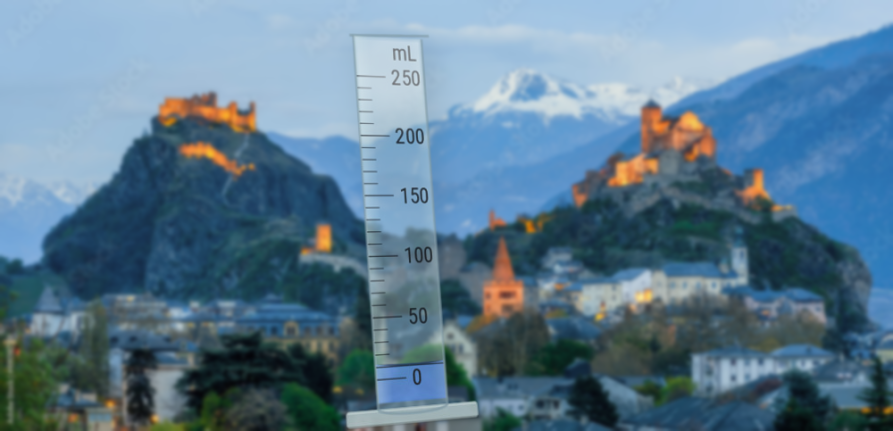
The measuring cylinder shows 10 mL
